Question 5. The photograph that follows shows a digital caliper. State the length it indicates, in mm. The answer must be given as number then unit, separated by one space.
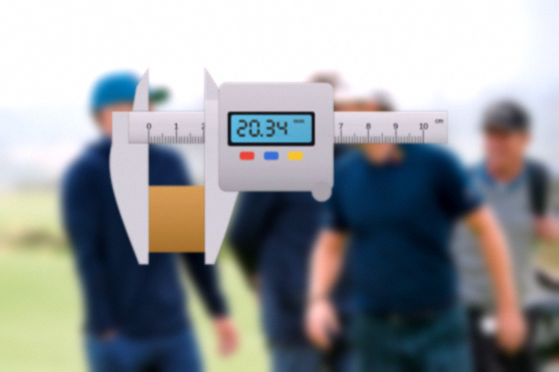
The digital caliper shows 20.34 mm
